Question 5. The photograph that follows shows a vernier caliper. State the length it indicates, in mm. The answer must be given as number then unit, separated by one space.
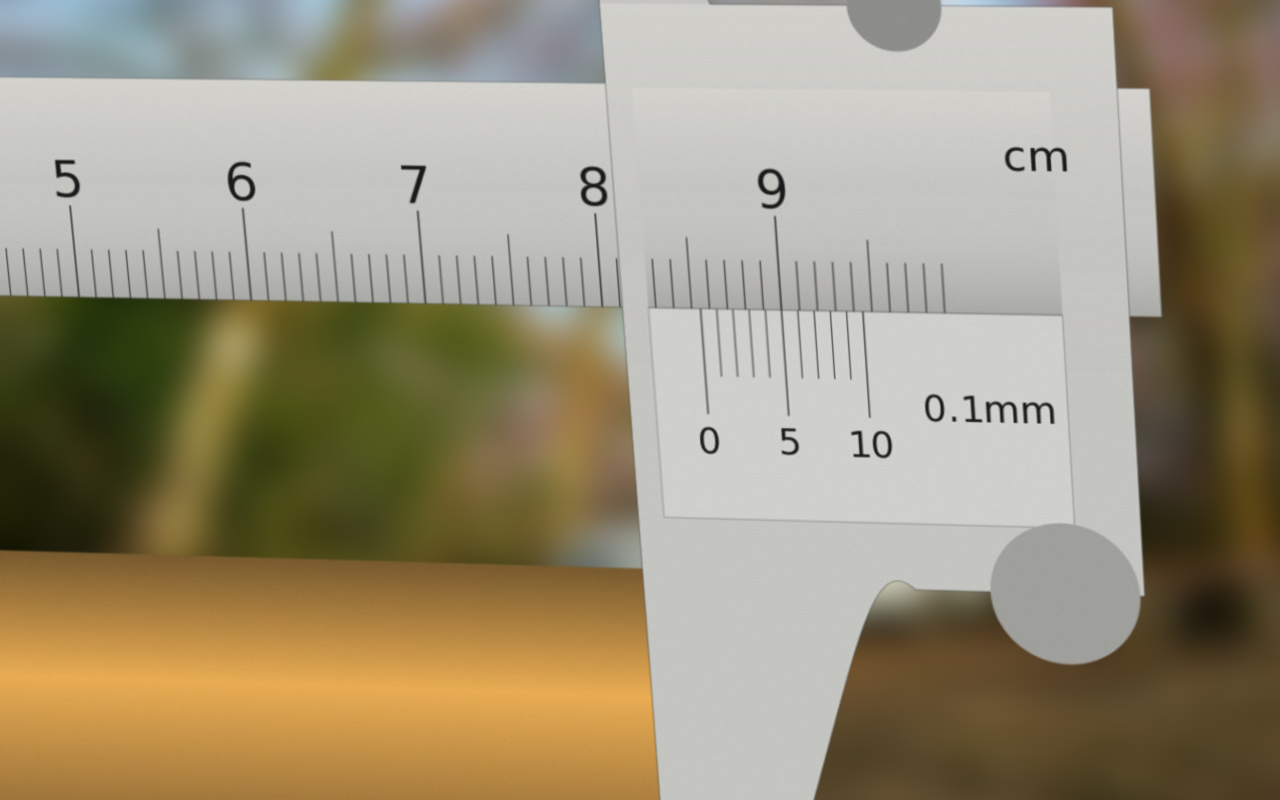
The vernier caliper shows 85.5 mm
